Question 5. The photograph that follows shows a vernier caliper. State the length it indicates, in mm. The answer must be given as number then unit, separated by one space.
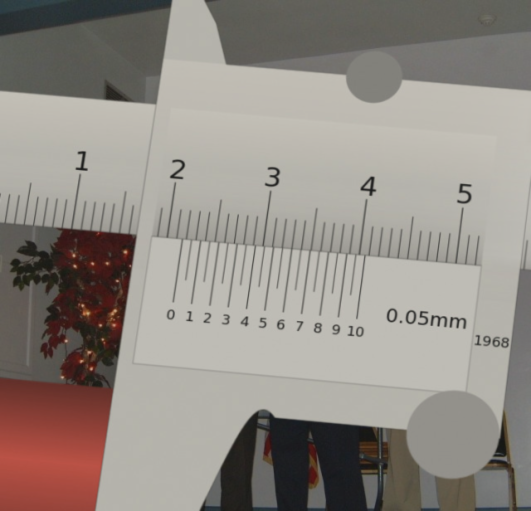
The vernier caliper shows 21.6 mm
